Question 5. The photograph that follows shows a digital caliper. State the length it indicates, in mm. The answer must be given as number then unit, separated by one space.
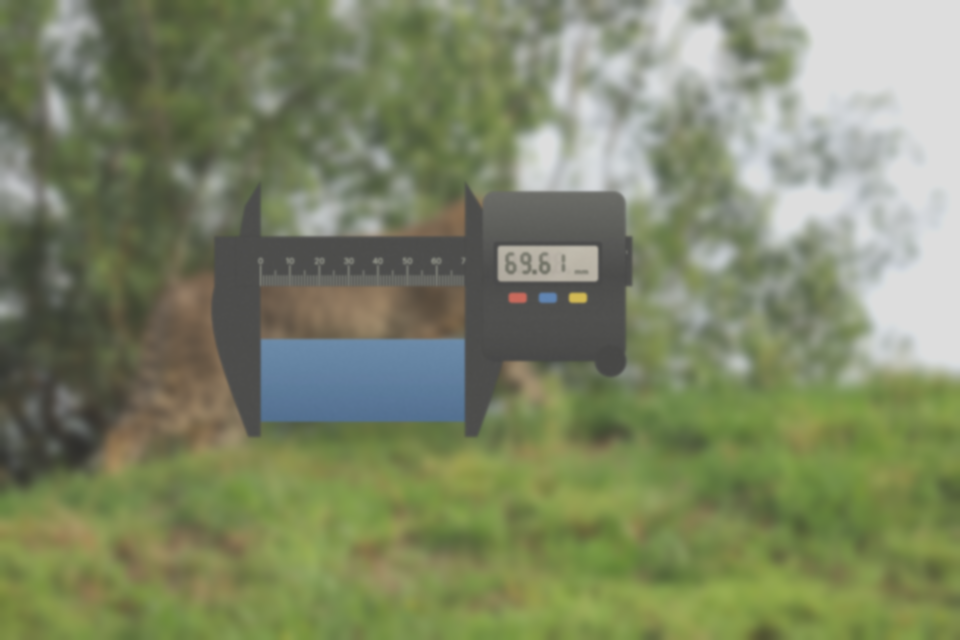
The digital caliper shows 69.61 mm
